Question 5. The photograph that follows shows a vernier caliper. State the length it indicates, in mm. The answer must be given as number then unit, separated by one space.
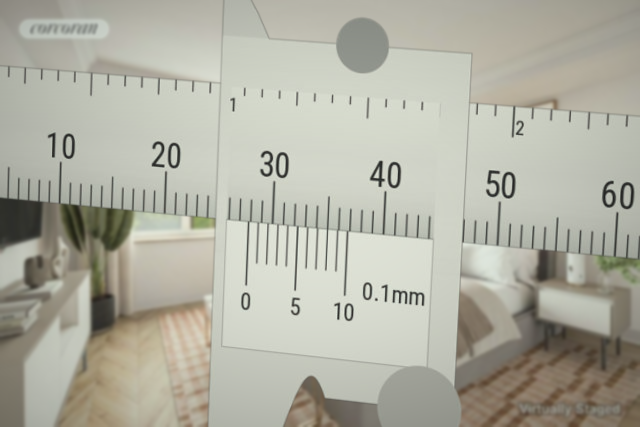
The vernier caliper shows 27.8 mm
